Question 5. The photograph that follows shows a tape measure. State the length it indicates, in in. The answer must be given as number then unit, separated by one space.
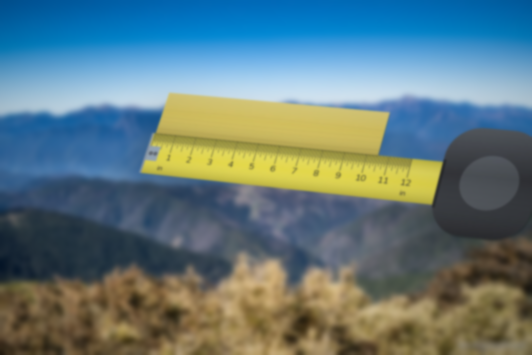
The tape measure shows 10.5 in
